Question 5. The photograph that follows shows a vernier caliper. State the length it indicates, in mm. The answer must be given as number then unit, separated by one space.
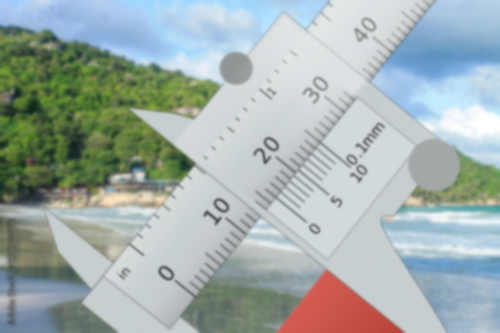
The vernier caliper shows 16.0 mm
